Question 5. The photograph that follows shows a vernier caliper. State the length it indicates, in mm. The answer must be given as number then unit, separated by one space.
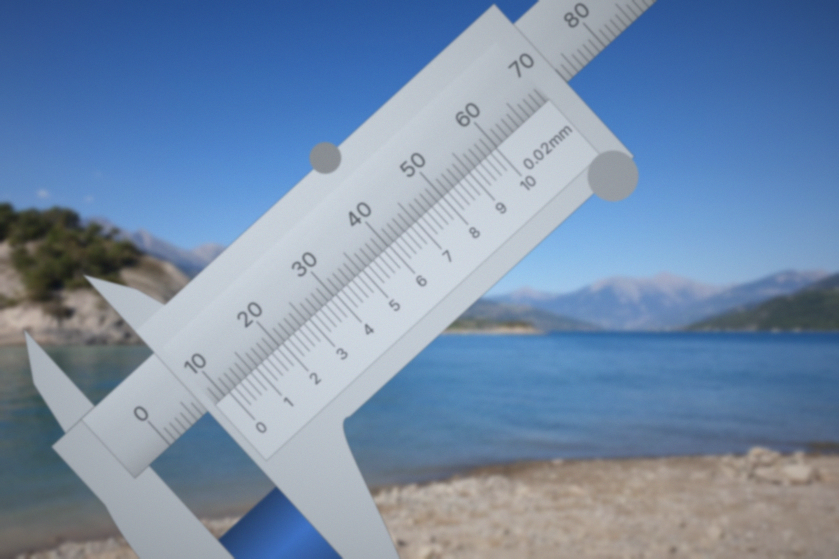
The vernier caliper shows 10.8 mm
